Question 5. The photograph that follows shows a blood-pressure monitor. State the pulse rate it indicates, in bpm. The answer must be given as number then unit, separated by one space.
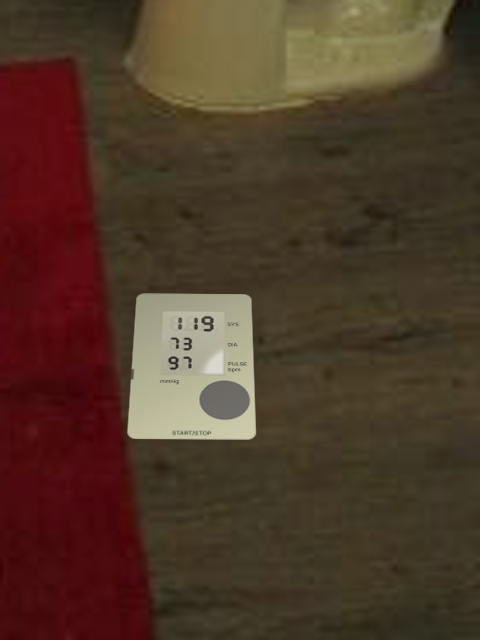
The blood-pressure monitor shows 97 bpm
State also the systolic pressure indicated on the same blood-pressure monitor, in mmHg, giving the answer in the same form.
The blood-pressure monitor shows 119 mmHg
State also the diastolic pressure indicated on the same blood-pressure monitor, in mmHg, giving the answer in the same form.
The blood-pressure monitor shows 73 mmHg
